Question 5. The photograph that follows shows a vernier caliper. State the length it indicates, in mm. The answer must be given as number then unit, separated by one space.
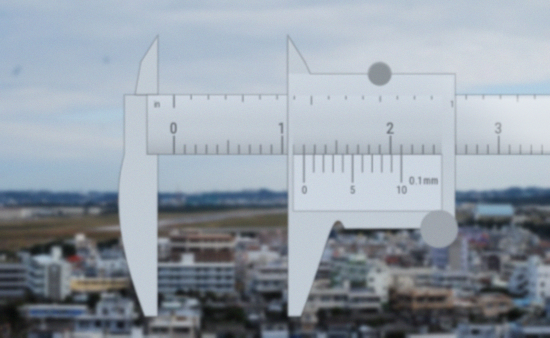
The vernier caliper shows 12.0 mm
